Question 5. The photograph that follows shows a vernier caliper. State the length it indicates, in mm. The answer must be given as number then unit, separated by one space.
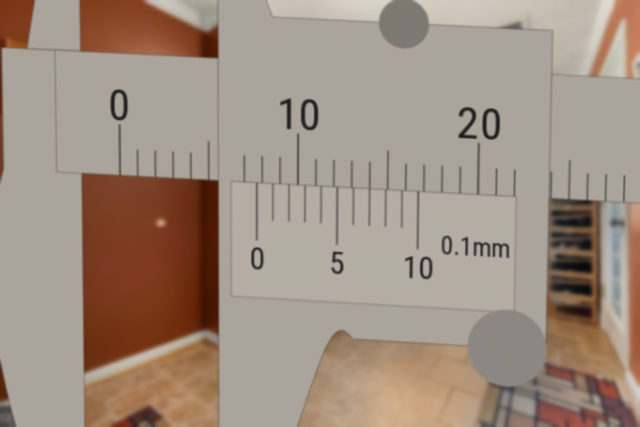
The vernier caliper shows 7.7 mm
